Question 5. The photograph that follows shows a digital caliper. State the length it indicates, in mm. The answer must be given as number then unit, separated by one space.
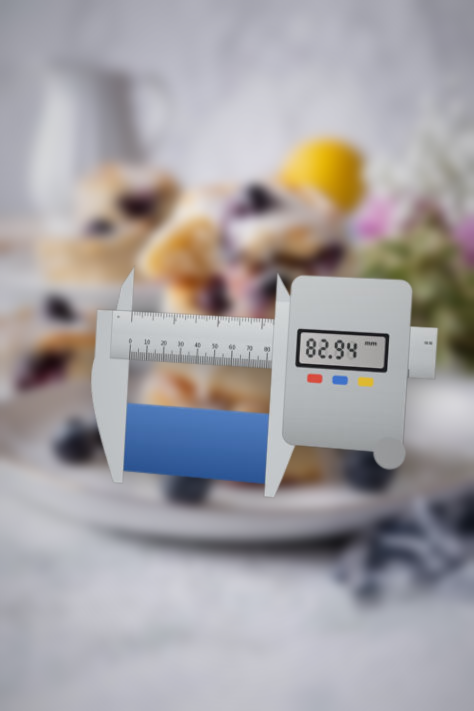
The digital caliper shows 82.94 mm
